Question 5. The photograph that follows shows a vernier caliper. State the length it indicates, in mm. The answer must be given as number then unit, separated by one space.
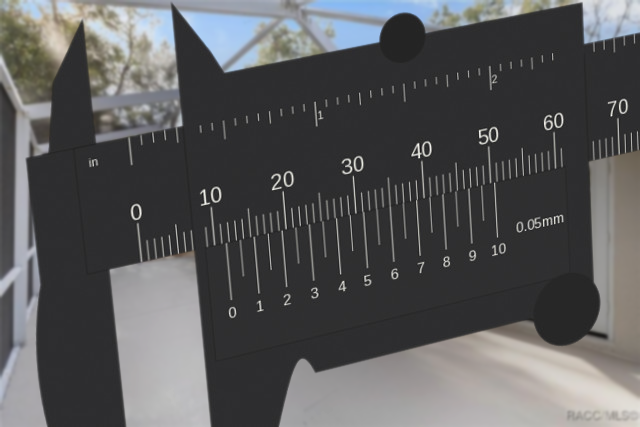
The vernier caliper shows 11.6 mm
